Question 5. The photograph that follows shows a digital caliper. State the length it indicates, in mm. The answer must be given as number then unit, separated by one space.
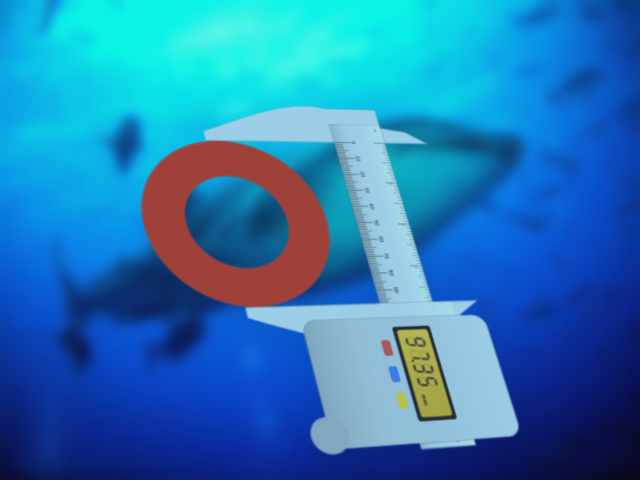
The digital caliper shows 97.35 mm
